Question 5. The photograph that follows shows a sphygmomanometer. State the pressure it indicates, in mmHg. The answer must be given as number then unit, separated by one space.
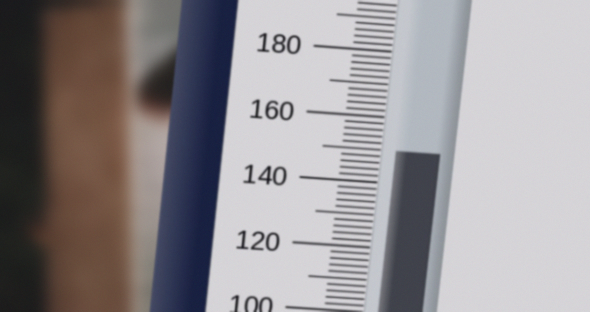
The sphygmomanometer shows 150 mmHg
